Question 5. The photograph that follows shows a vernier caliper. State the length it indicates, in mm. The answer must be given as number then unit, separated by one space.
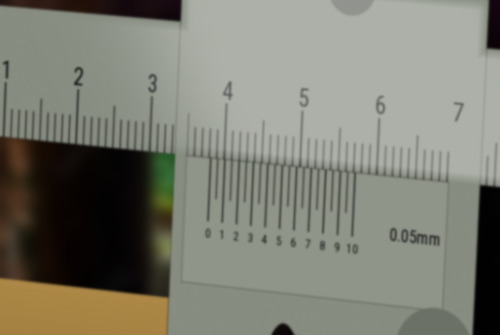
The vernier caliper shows 38.2 mm
